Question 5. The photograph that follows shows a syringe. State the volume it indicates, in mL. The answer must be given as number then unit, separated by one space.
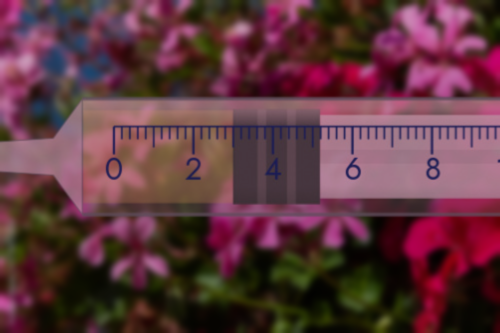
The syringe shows 3 mL
